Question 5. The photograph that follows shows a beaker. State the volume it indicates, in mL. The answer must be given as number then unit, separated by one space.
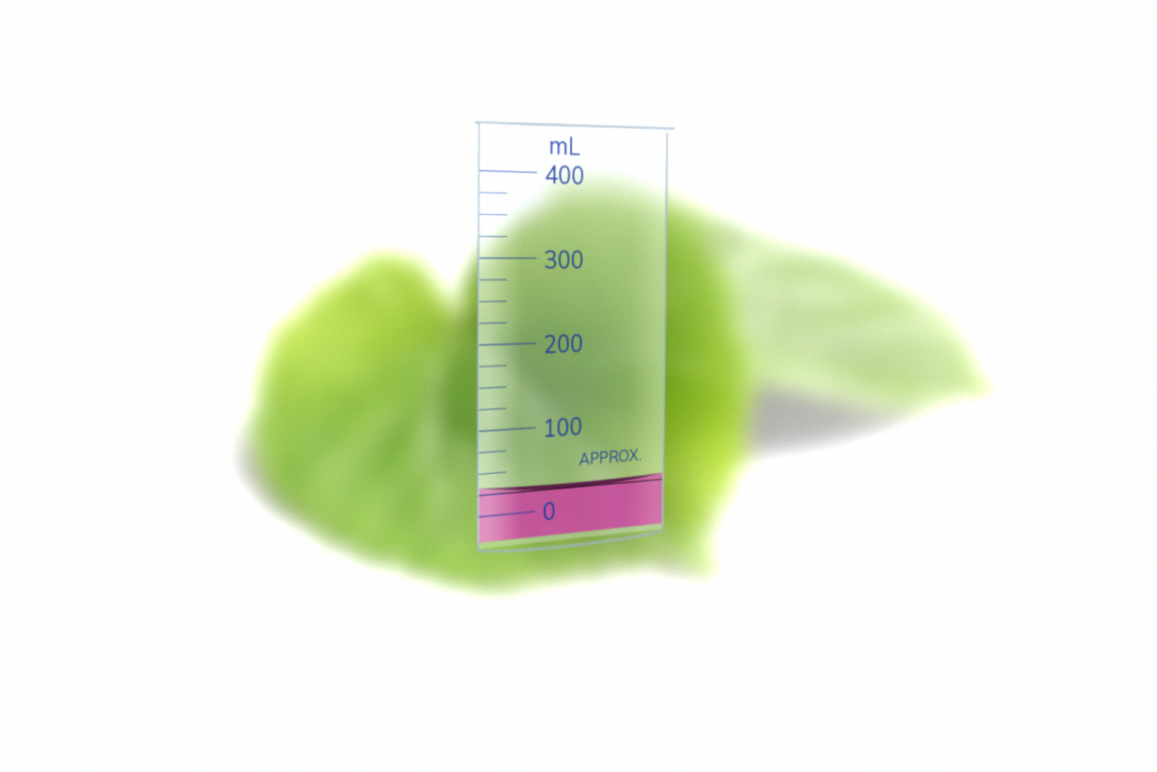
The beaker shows 25 mL
